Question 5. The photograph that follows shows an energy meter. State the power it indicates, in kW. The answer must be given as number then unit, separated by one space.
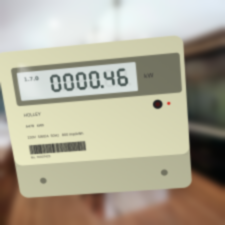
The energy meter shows 0.46 kW
